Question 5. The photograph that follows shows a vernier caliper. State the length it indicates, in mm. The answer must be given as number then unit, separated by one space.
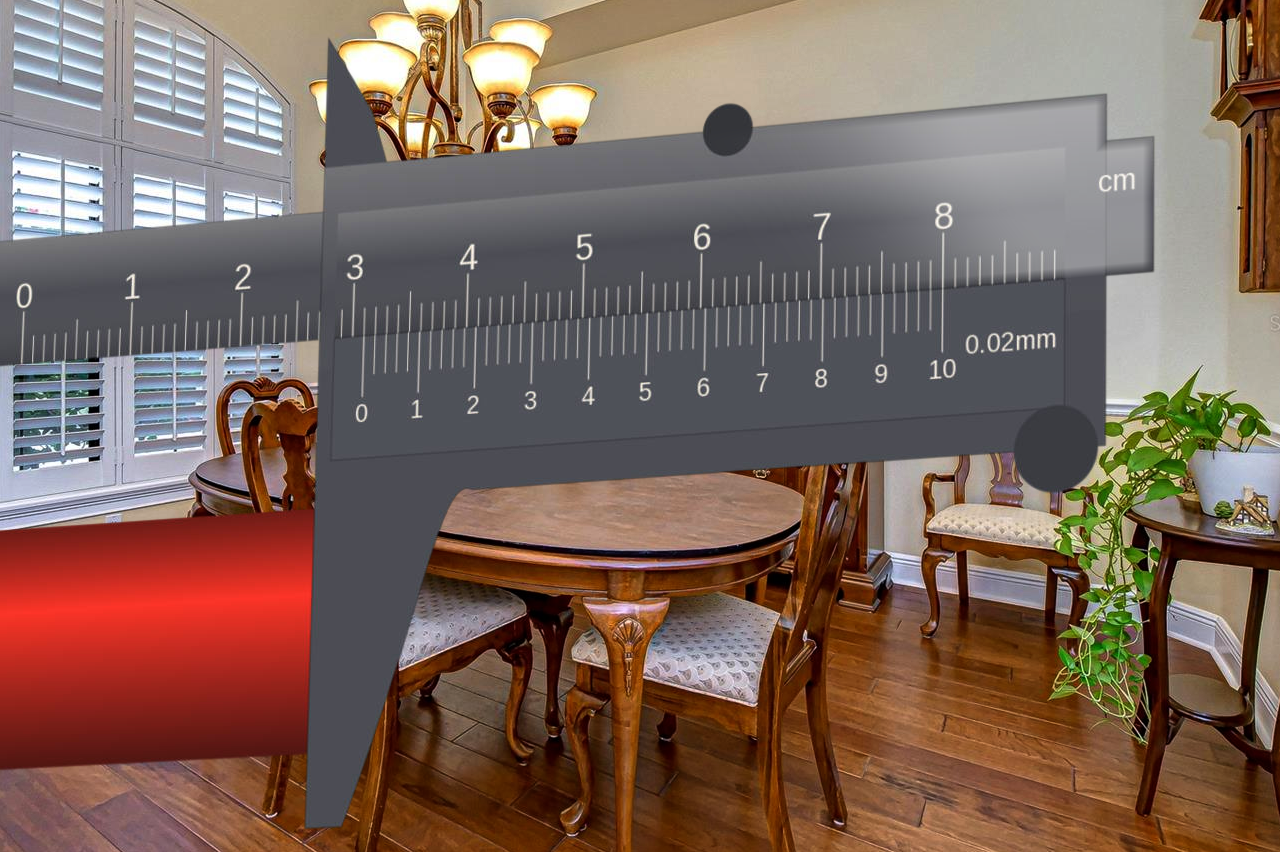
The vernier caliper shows 31.0 mm
